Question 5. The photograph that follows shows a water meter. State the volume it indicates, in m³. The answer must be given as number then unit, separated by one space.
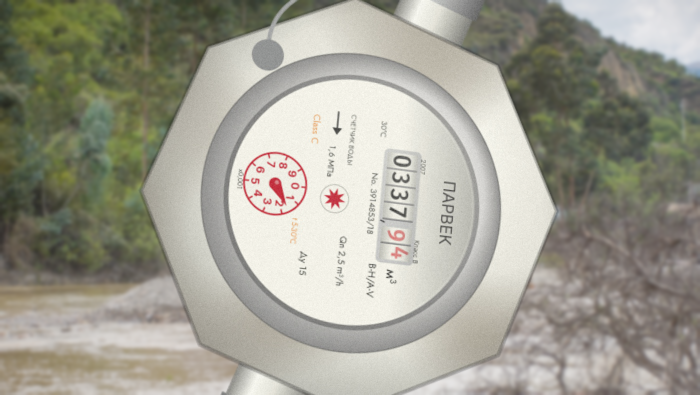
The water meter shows 337.941 m³
